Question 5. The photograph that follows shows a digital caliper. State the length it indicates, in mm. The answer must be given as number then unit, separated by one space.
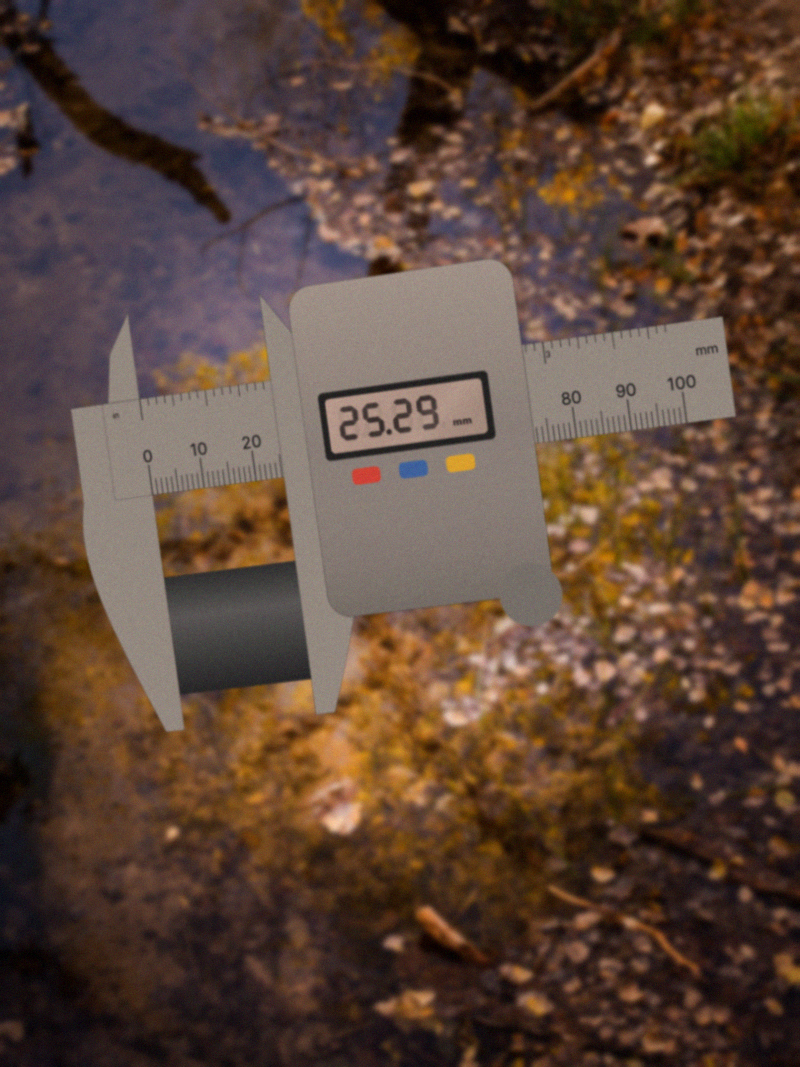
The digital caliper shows 25.29 mm
